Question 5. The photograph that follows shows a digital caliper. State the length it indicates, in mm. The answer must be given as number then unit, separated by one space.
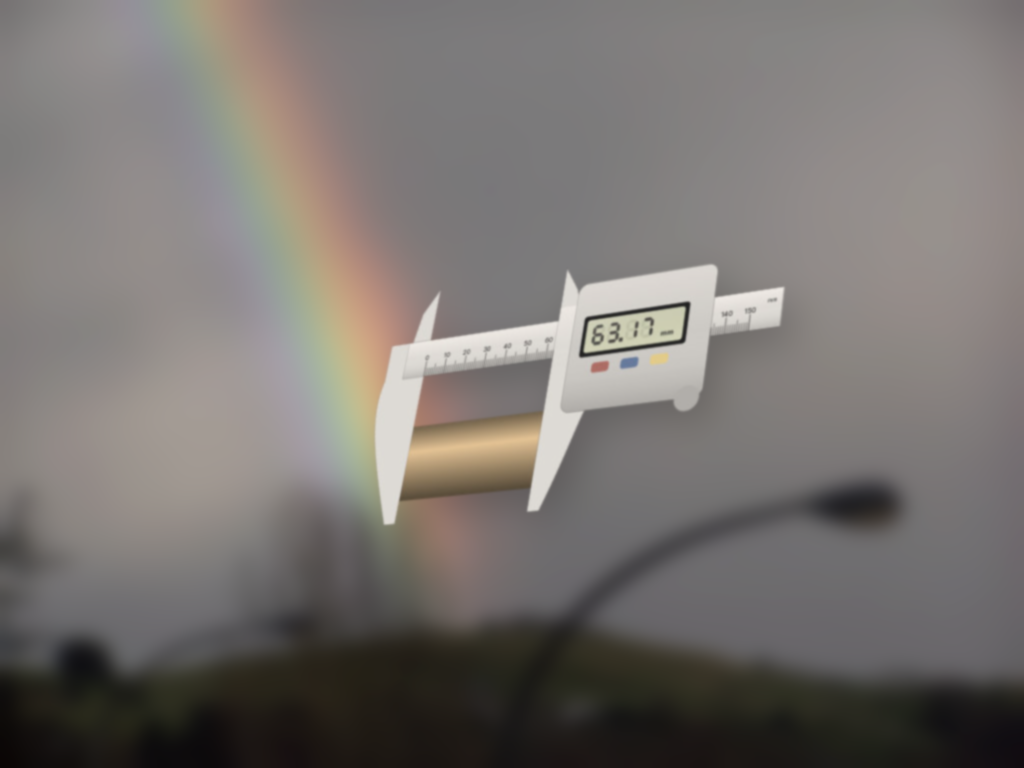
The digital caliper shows 63.17 mm
